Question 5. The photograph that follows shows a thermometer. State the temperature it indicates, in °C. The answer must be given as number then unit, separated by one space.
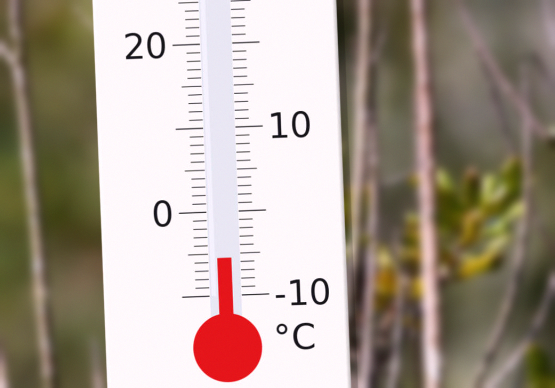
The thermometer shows -5.5 °C
